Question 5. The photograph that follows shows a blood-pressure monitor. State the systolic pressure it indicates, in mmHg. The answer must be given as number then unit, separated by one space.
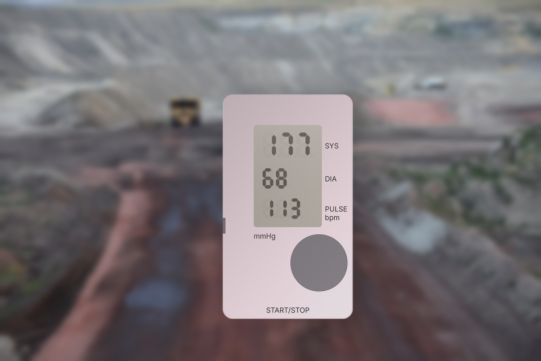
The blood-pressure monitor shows 177 mmHg
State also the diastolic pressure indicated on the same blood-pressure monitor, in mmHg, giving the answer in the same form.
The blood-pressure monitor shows 68 mmHg
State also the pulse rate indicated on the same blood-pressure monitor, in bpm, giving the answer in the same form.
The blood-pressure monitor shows 113 bpm
